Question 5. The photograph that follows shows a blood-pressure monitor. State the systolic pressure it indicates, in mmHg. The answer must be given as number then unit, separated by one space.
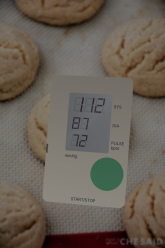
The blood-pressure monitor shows 112 mmHg
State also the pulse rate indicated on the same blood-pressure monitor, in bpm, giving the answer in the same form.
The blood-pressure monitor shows 72 bpm
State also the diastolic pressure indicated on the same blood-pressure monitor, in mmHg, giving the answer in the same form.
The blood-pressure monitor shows 87 mmHg
